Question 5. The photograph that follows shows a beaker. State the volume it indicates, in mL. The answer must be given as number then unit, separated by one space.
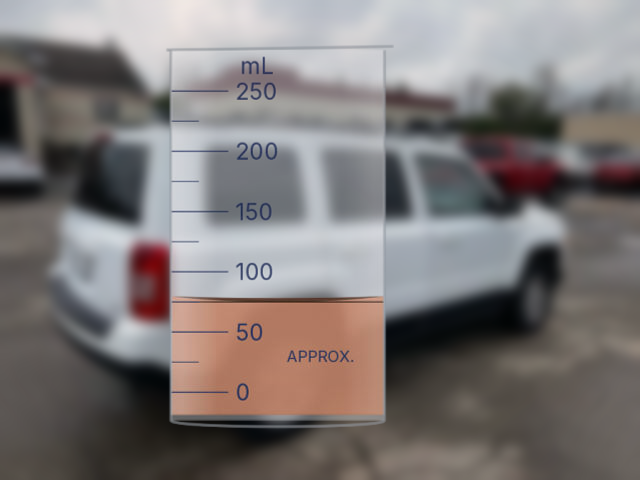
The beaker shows 75 mL
